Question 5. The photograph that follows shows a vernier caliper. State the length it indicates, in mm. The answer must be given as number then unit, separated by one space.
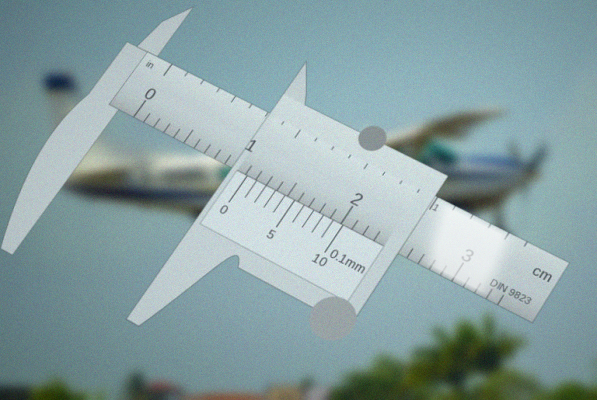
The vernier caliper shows 11.2 mm
